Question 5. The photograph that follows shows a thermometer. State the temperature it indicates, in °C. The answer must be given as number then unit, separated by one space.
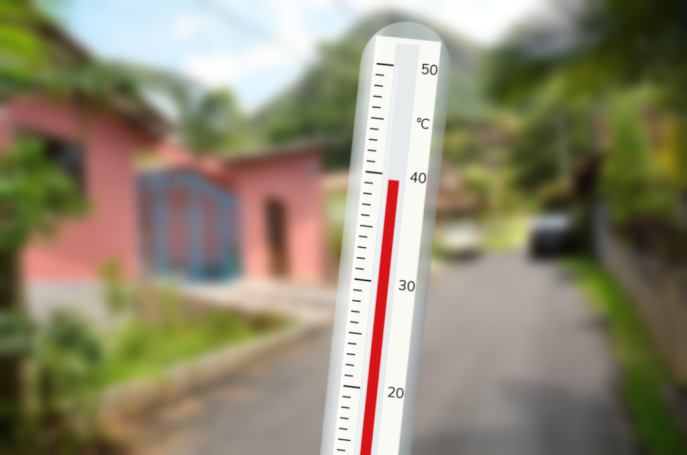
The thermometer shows 39.5 °C
